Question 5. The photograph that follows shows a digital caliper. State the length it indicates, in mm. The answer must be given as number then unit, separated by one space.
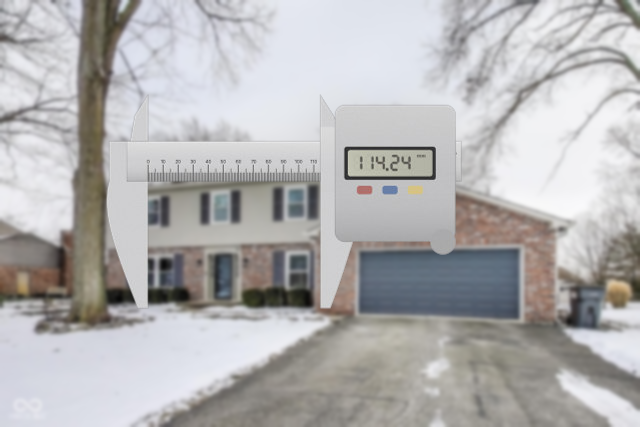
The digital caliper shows 114.24 mm
